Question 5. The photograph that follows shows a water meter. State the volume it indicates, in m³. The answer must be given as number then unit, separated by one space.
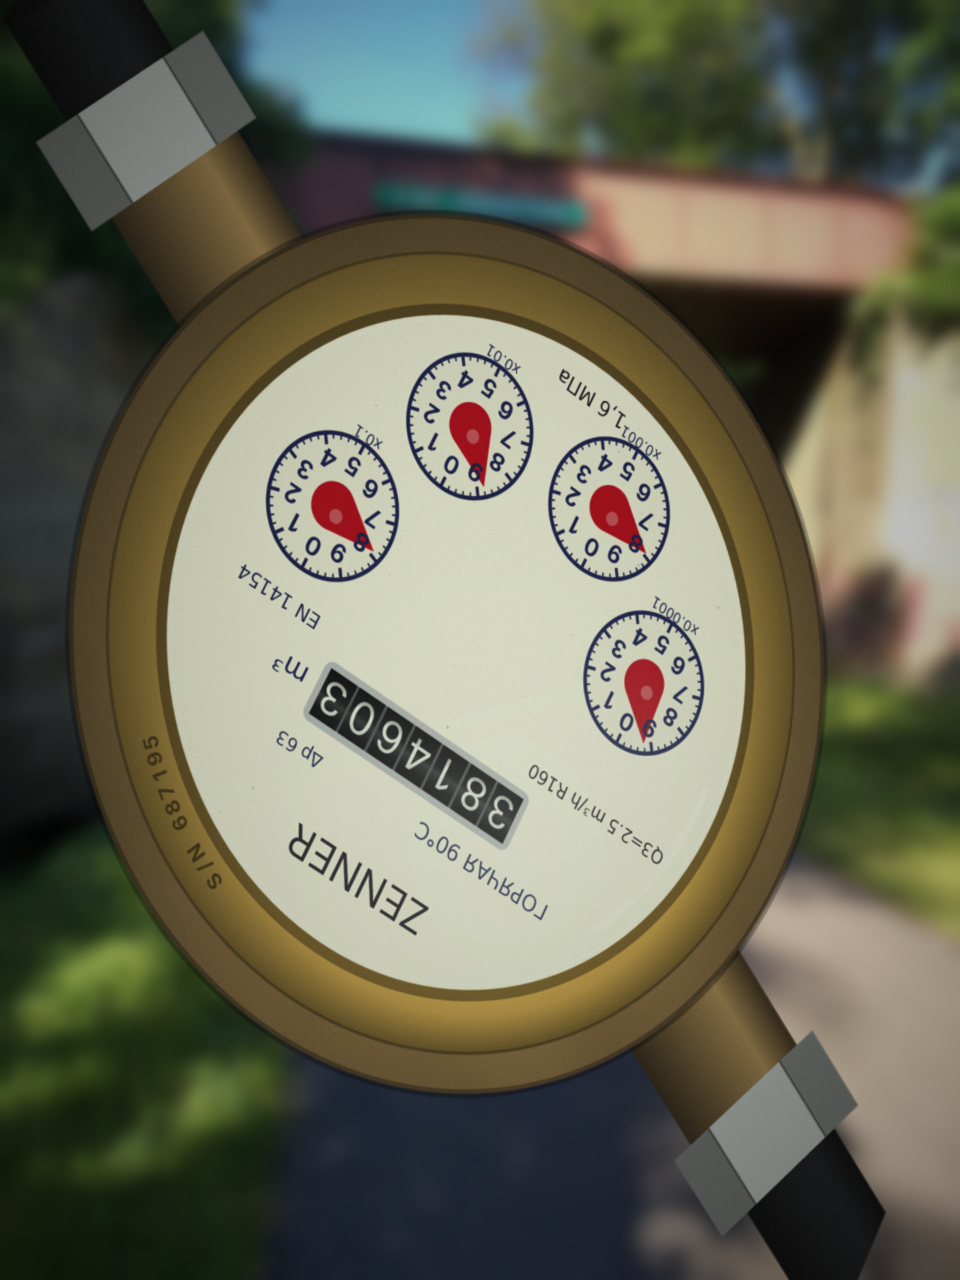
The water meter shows 3814603.7879 m³
